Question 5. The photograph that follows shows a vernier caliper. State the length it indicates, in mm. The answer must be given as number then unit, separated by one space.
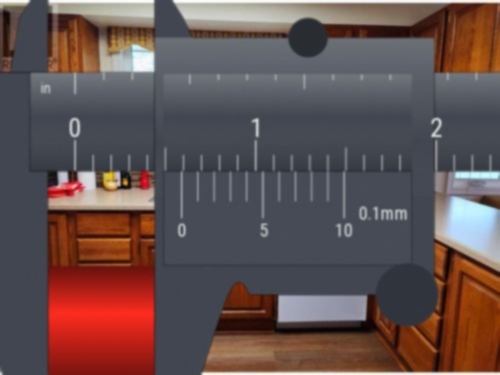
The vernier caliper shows 5.9 mm
